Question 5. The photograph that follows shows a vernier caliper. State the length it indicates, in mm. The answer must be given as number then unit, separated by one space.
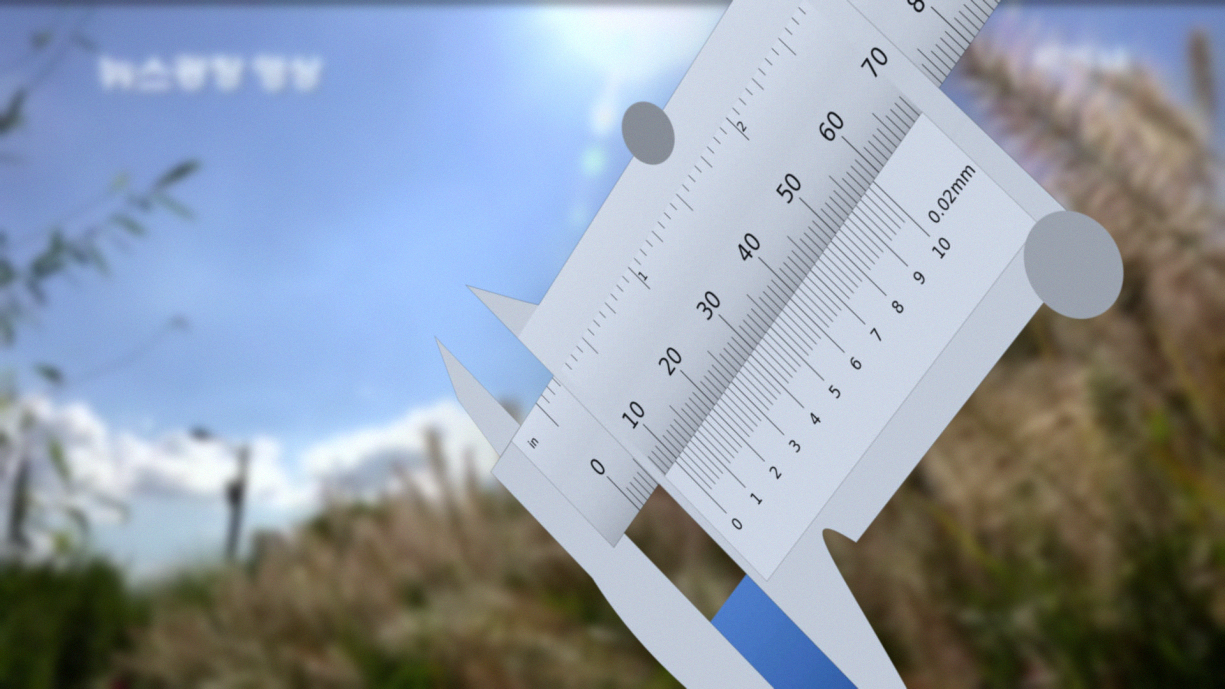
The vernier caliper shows 9.6 mm
